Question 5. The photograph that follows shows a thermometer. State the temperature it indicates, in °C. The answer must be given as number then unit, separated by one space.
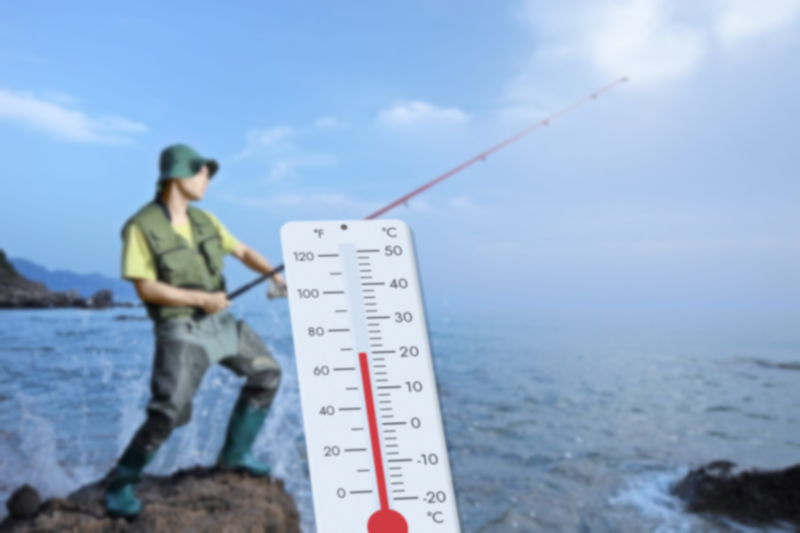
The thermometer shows 20 °C
